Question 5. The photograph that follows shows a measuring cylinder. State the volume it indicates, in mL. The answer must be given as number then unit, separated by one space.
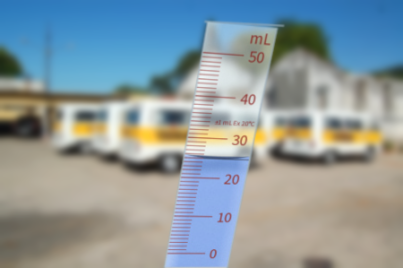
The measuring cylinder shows 25 mL
